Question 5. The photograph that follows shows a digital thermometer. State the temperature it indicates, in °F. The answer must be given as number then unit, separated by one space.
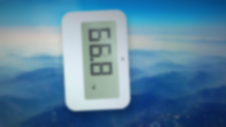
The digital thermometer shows 66.8 °F
